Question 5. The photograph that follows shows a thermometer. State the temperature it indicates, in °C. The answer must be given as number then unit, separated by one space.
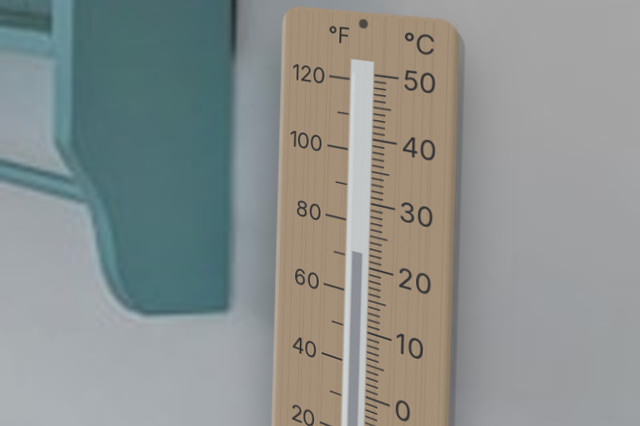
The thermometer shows 22 °C
